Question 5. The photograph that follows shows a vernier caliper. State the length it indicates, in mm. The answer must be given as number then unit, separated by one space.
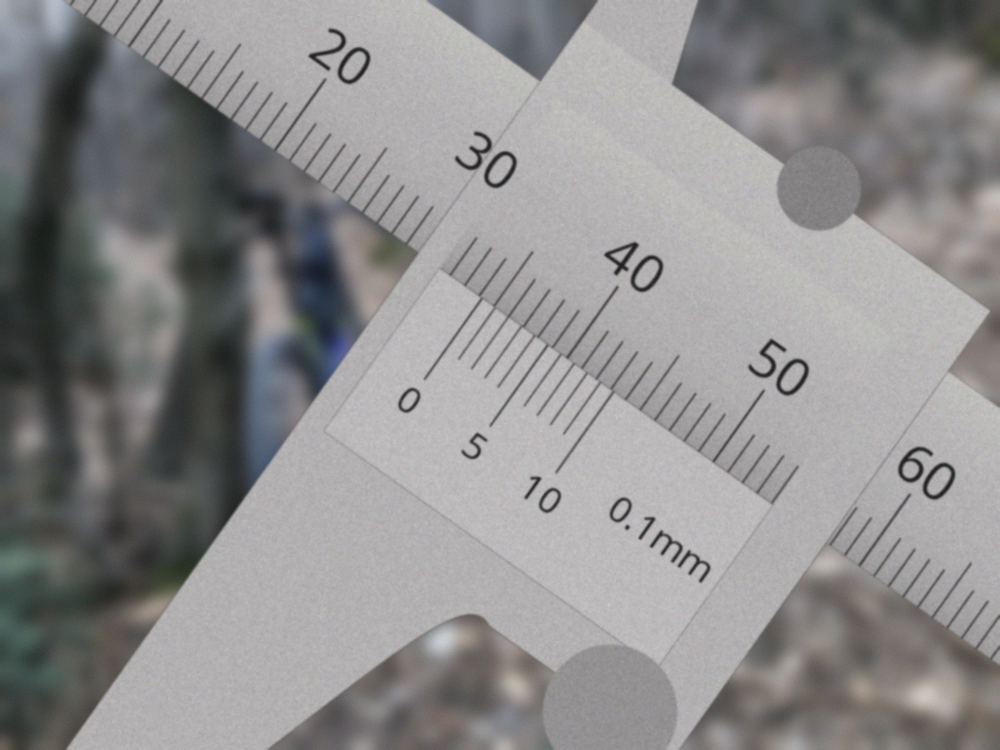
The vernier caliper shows 34.2 mm
